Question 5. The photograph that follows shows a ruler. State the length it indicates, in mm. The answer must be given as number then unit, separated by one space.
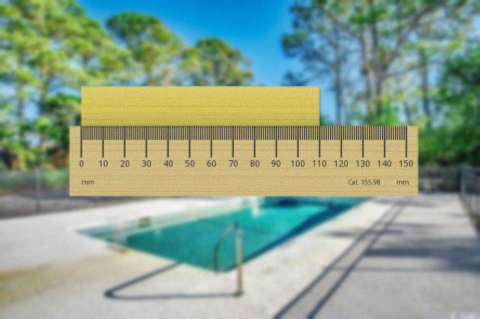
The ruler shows 110 mm
